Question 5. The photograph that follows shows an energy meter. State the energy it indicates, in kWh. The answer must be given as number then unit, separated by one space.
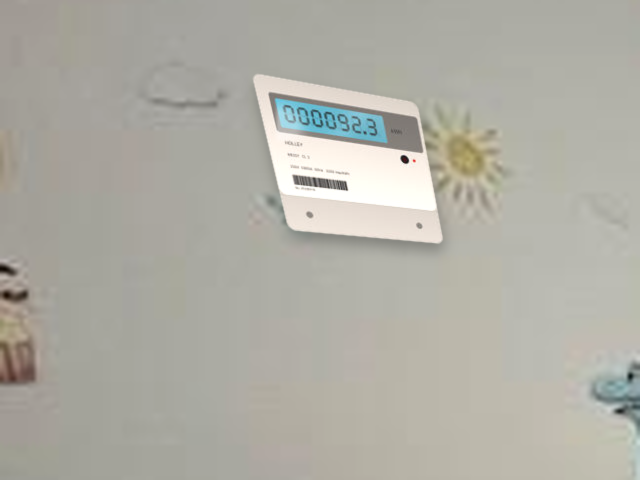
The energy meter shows 92.3 kWh
